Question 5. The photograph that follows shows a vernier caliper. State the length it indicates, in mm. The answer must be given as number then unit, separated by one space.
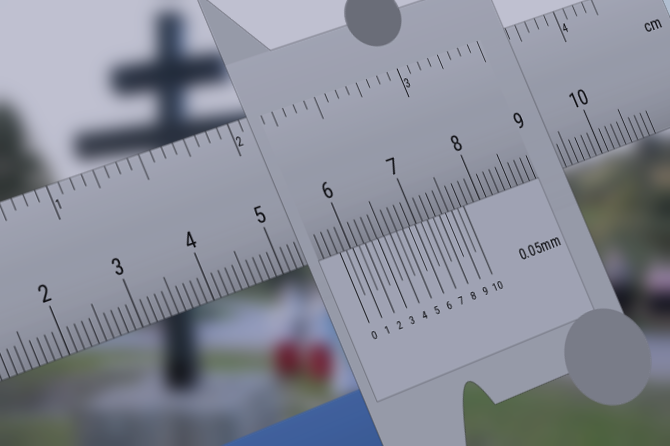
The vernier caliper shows 58.4 mm
